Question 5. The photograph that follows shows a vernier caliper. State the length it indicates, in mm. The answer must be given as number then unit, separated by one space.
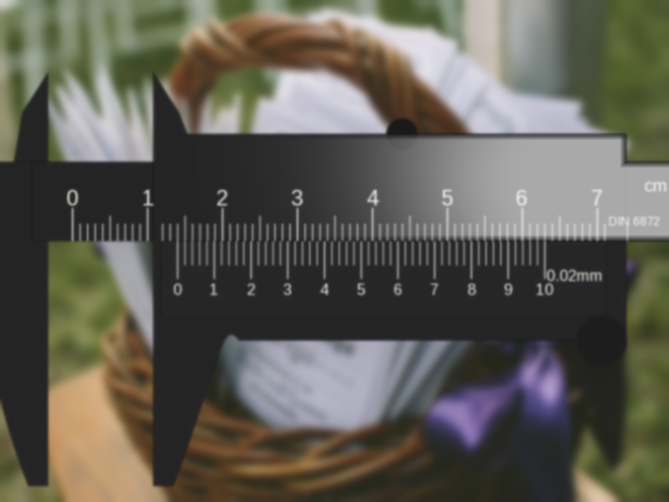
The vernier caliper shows 14.0 mm
